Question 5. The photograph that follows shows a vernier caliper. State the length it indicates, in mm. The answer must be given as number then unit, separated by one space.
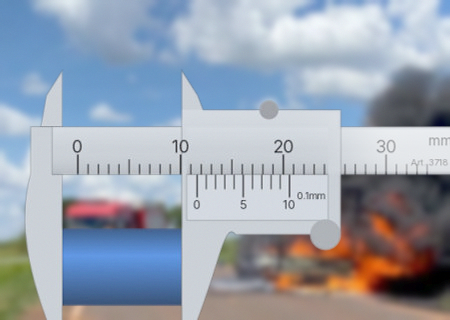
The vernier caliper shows 11.6 mm
